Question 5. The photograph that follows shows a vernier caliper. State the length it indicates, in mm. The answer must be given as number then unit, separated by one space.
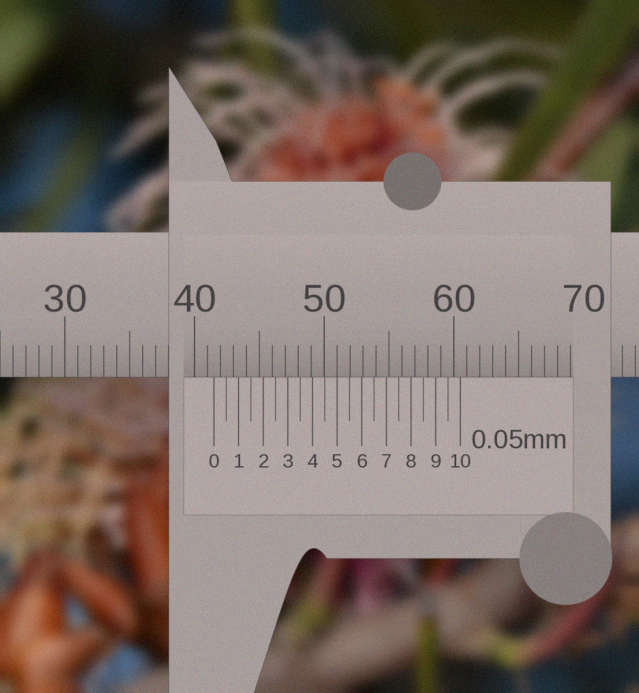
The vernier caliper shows 41.5 mm
